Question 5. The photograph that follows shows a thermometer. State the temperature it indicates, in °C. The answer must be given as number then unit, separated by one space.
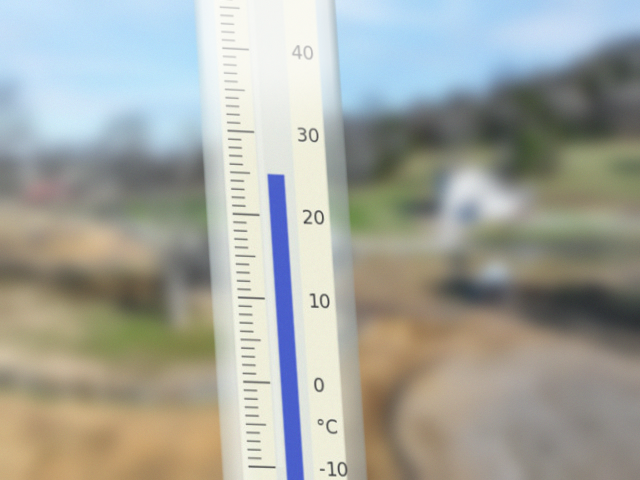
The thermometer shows 25 °C
